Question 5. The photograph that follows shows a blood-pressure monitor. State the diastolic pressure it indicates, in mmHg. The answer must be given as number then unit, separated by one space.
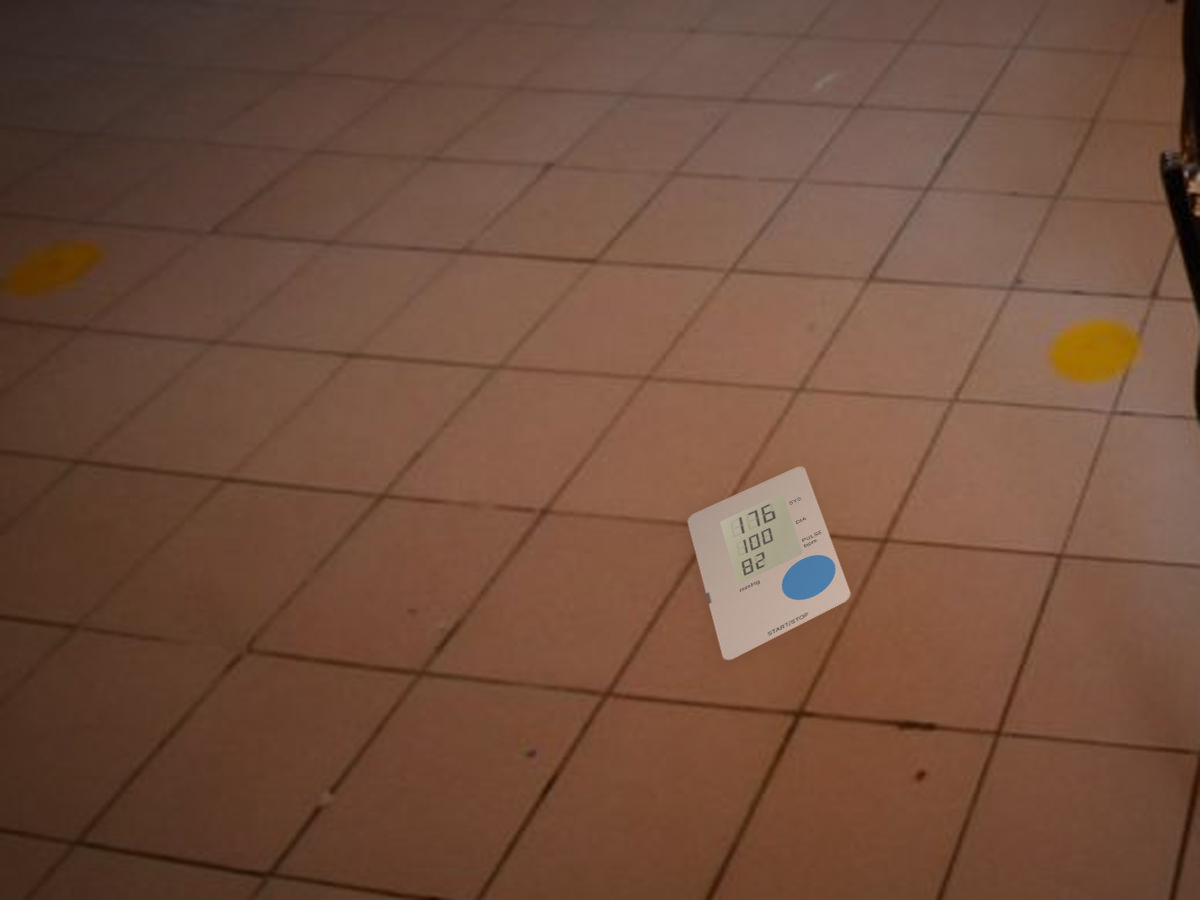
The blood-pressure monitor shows 100 mmHg
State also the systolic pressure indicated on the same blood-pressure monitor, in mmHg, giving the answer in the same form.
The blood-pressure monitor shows 176 mmHg
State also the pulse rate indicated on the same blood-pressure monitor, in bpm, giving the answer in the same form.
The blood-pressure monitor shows 82 bpm
